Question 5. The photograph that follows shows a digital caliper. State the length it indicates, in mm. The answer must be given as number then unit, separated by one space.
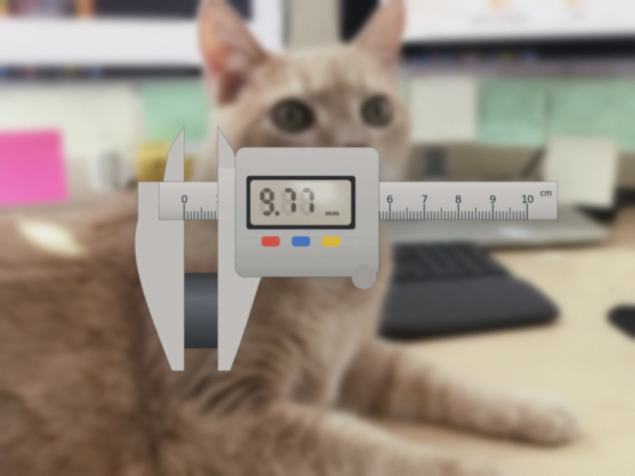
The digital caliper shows 9.77 mm
